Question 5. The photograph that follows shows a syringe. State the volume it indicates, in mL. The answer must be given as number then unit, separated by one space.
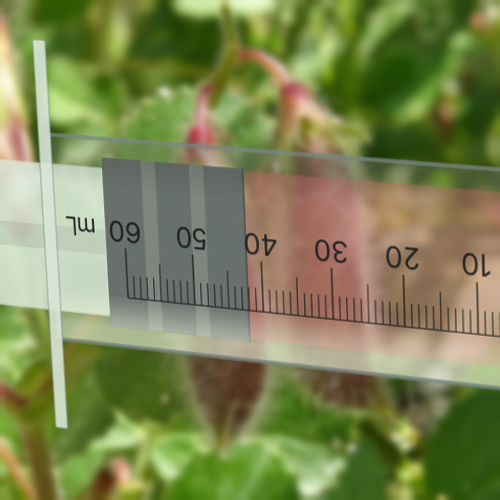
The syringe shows 42 mL
